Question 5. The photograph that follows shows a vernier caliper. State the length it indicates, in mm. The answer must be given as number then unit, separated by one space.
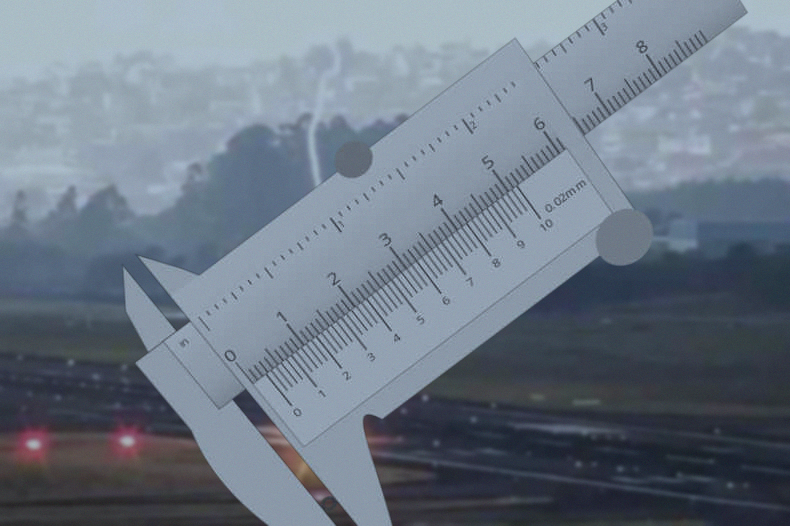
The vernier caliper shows 2.6 mm
